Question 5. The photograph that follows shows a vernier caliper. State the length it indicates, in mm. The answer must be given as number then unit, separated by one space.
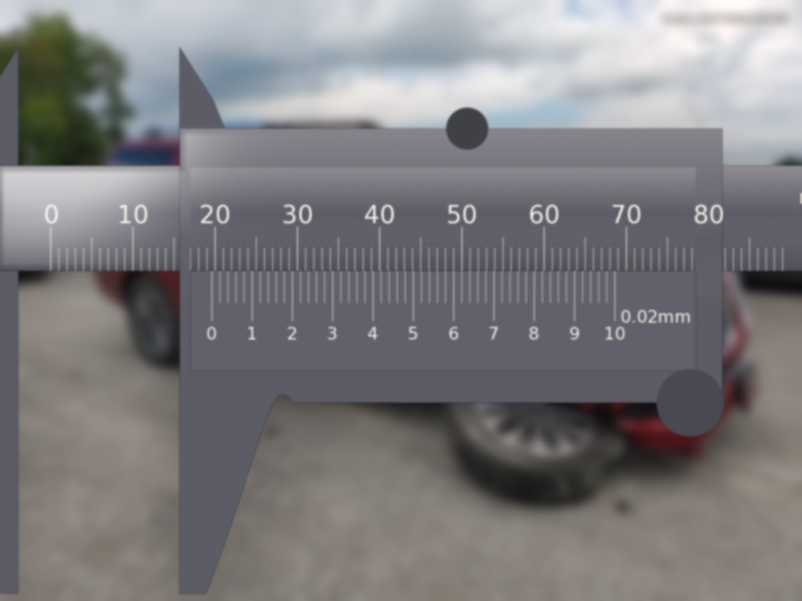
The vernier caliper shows 19.6 mm
